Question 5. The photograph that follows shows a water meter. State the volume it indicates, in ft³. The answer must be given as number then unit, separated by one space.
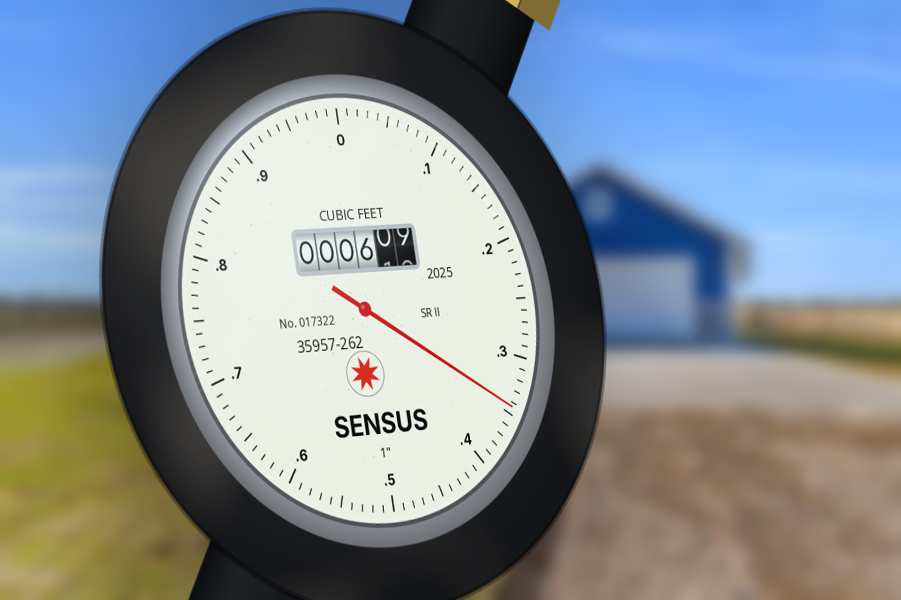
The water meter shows 609.34 ft³
